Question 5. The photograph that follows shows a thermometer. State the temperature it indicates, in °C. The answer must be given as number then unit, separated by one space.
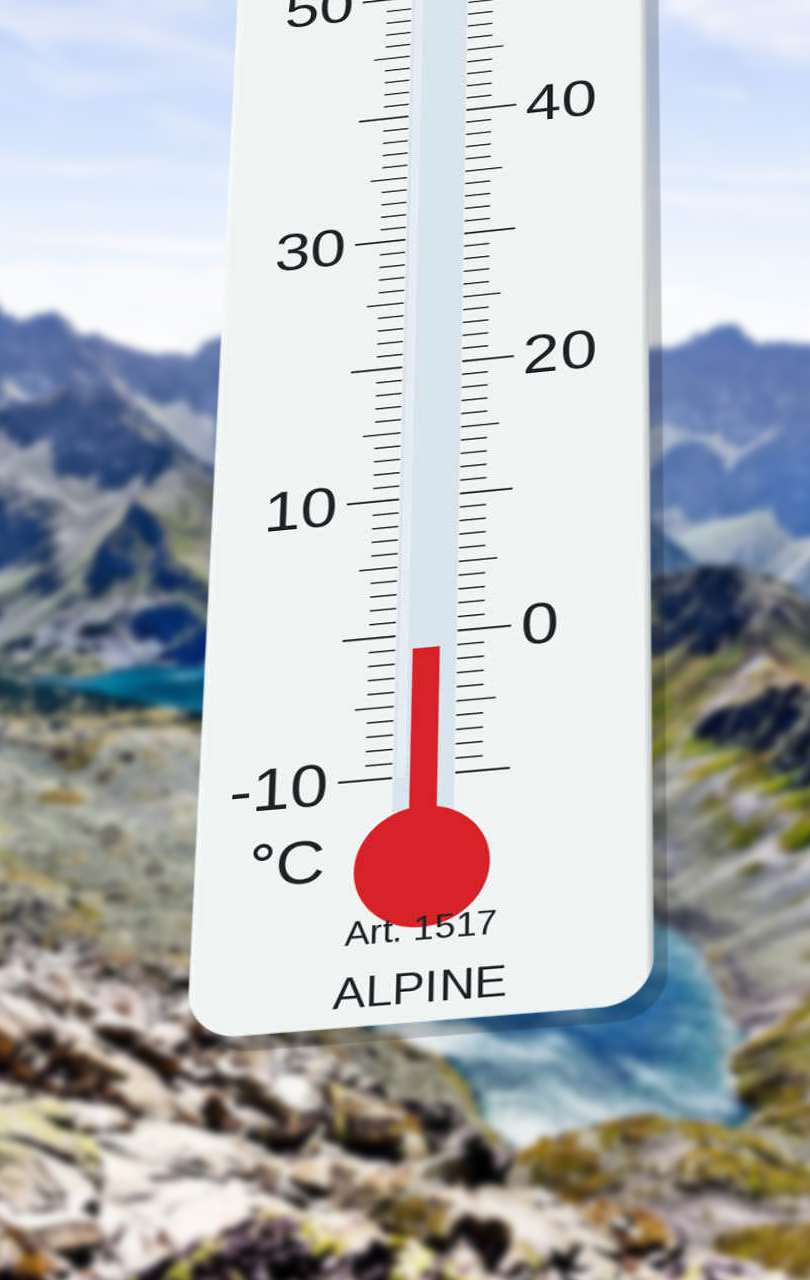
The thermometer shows -1 °C
